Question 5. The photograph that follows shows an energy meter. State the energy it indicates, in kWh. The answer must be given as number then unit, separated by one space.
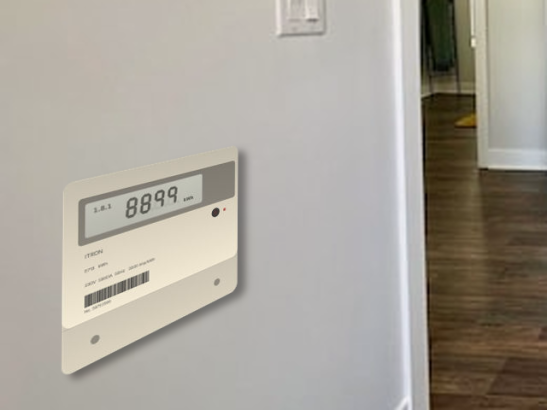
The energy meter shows 8899 kWh
